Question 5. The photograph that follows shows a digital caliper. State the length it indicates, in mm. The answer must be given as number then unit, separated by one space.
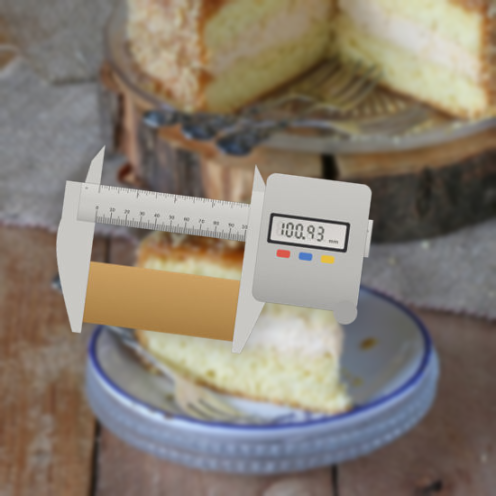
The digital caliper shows 100.93 mm
